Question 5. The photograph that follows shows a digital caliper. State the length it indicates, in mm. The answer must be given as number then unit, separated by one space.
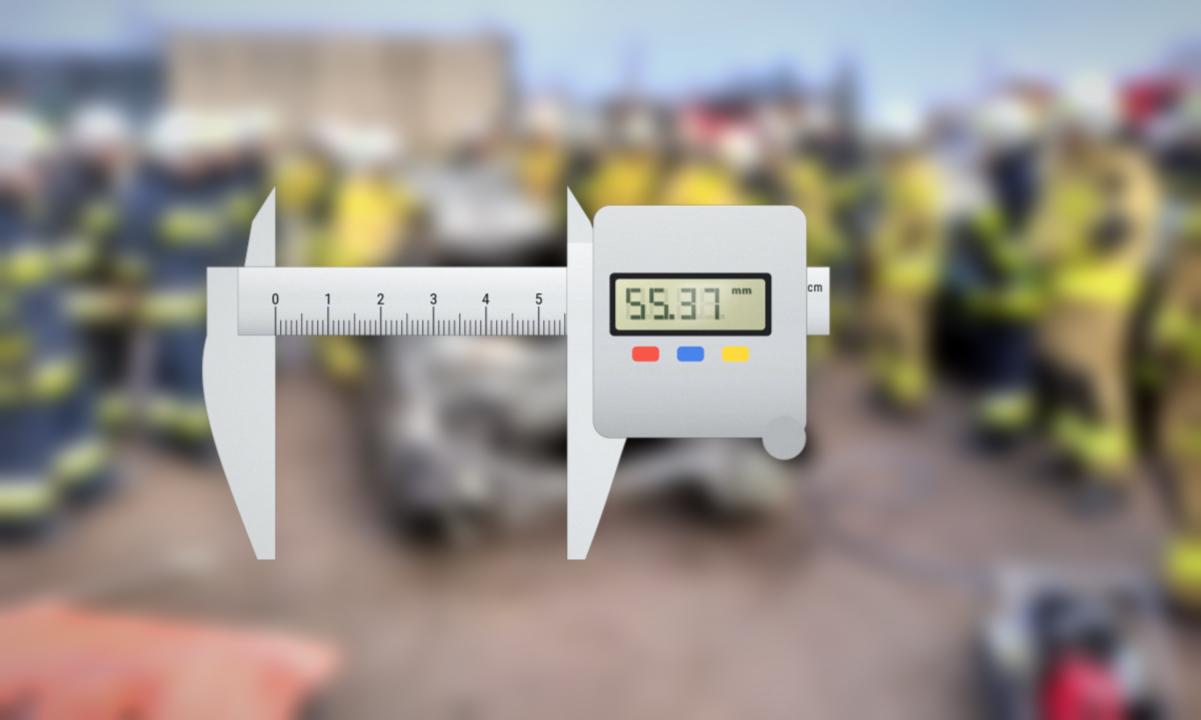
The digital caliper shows 55.37 mm
